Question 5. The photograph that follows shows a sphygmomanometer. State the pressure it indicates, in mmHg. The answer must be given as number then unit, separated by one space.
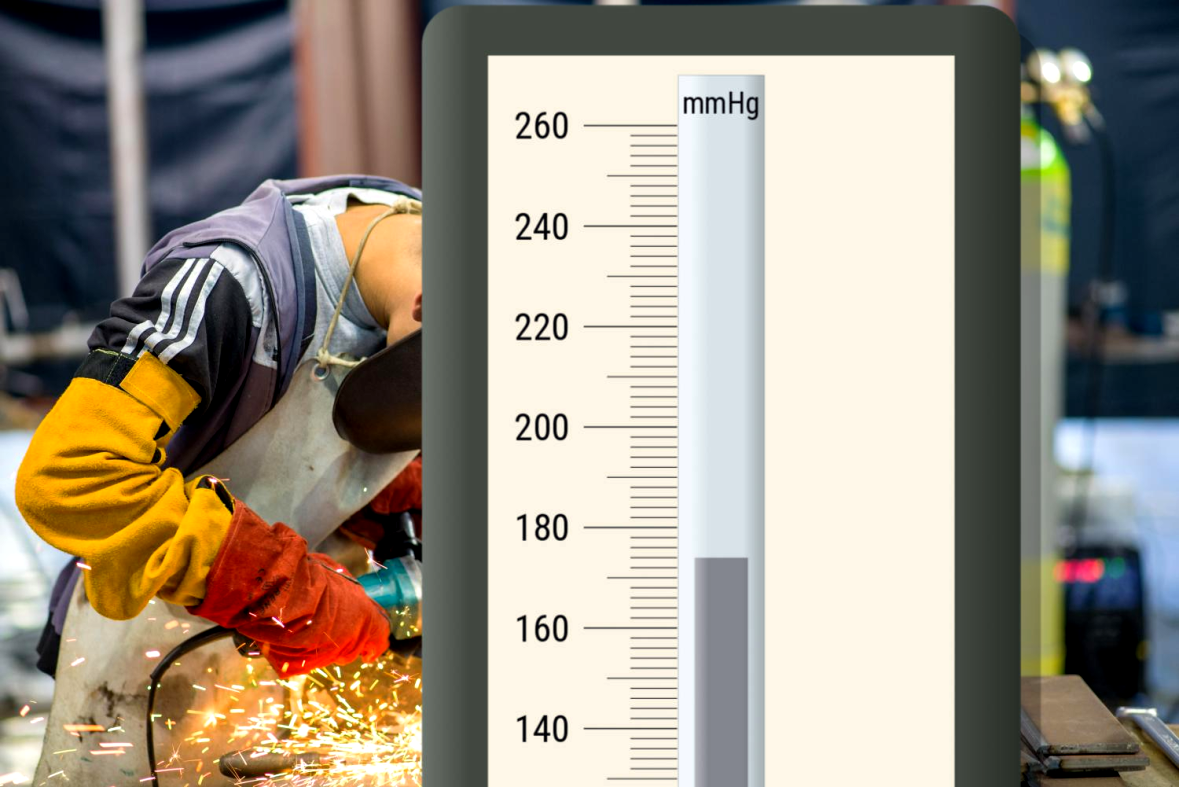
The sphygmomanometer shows 174 mmHg
